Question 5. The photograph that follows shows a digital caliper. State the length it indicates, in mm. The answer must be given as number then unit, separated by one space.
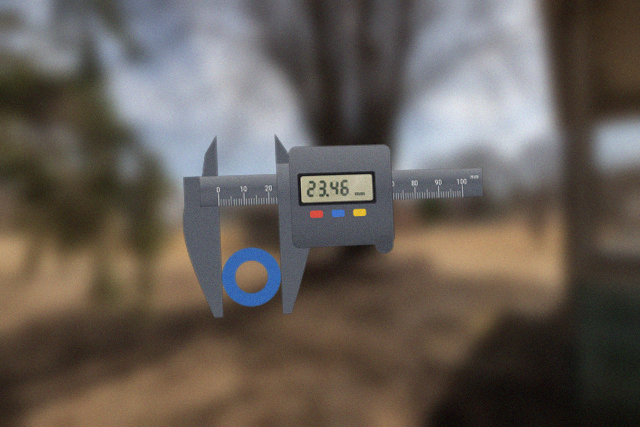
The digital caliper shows 23.46 mm
